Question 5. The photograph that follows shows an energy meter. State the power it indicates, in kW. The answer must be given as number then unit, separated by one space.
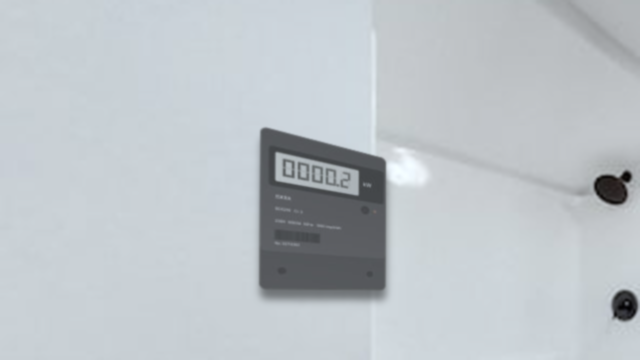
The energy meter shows 0.2 kW
